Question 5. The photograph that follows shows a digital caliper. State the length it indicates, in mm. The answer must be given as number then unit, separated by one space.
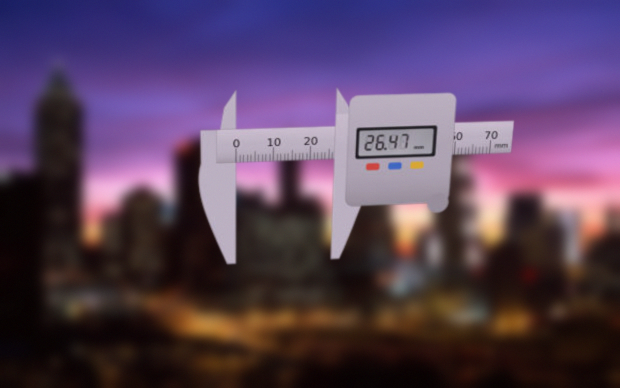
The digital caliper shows 26.47 mm
